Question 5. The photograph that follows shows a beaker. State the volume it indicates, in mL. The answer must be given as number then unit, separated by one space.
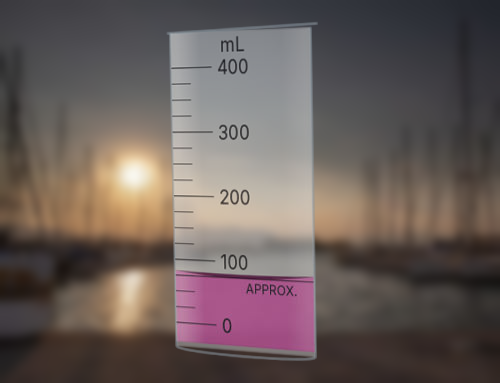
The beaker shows 75 mL
